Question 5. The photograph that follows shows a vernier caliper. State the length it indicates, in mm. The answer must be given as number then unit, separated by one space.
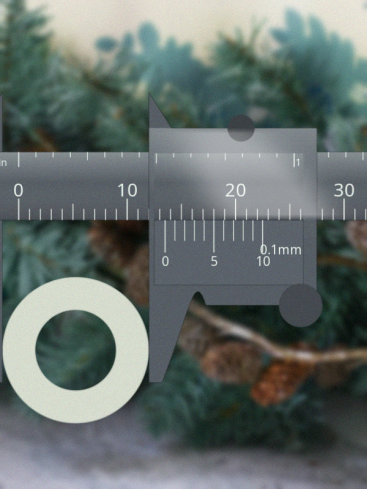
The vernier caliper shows 13.5 mm
